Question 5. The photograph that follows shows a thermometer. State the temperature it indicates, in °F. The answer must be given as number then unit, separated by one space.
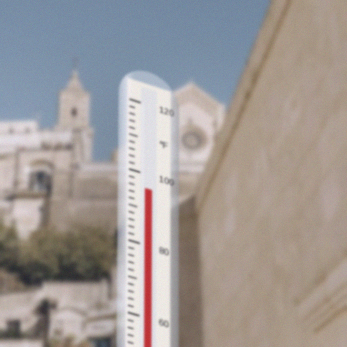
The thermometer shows 96 °F
